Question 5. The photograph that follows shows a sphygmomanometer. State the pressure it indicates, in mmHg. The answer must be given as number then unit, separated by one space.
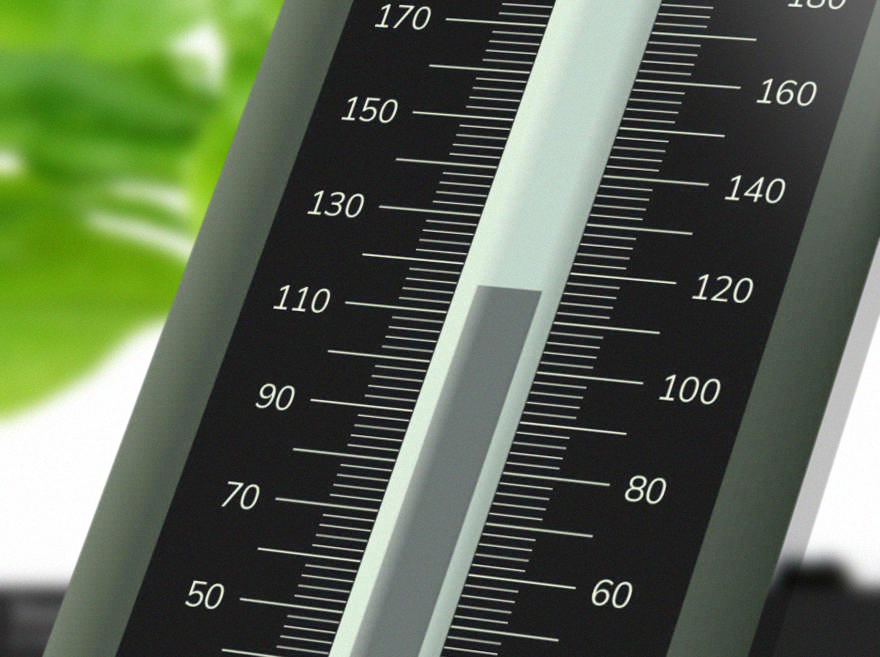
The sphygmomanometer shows 116 mmHg
